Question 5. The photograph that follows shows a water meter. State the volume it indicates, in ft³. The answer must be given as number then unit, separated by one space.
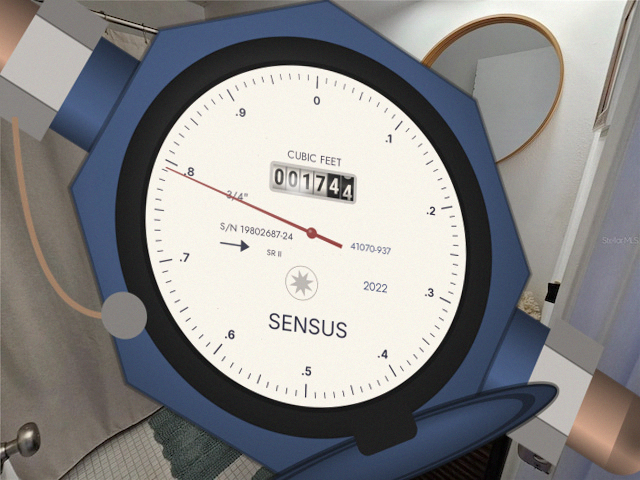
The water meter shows 1743.79 ft³
